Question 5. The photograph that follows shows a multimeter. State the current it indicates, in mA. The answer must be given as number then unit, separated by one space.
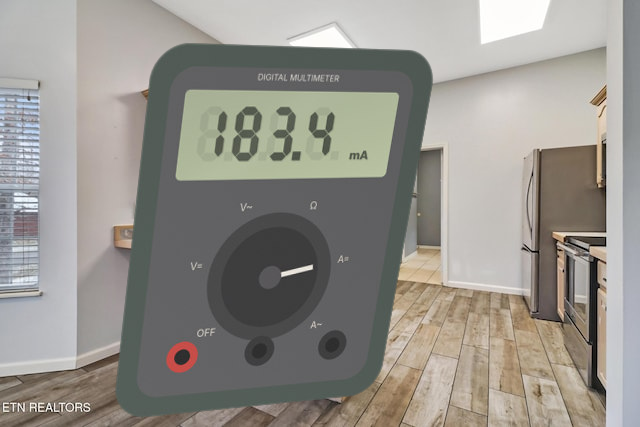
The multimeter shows 183.4 mA
